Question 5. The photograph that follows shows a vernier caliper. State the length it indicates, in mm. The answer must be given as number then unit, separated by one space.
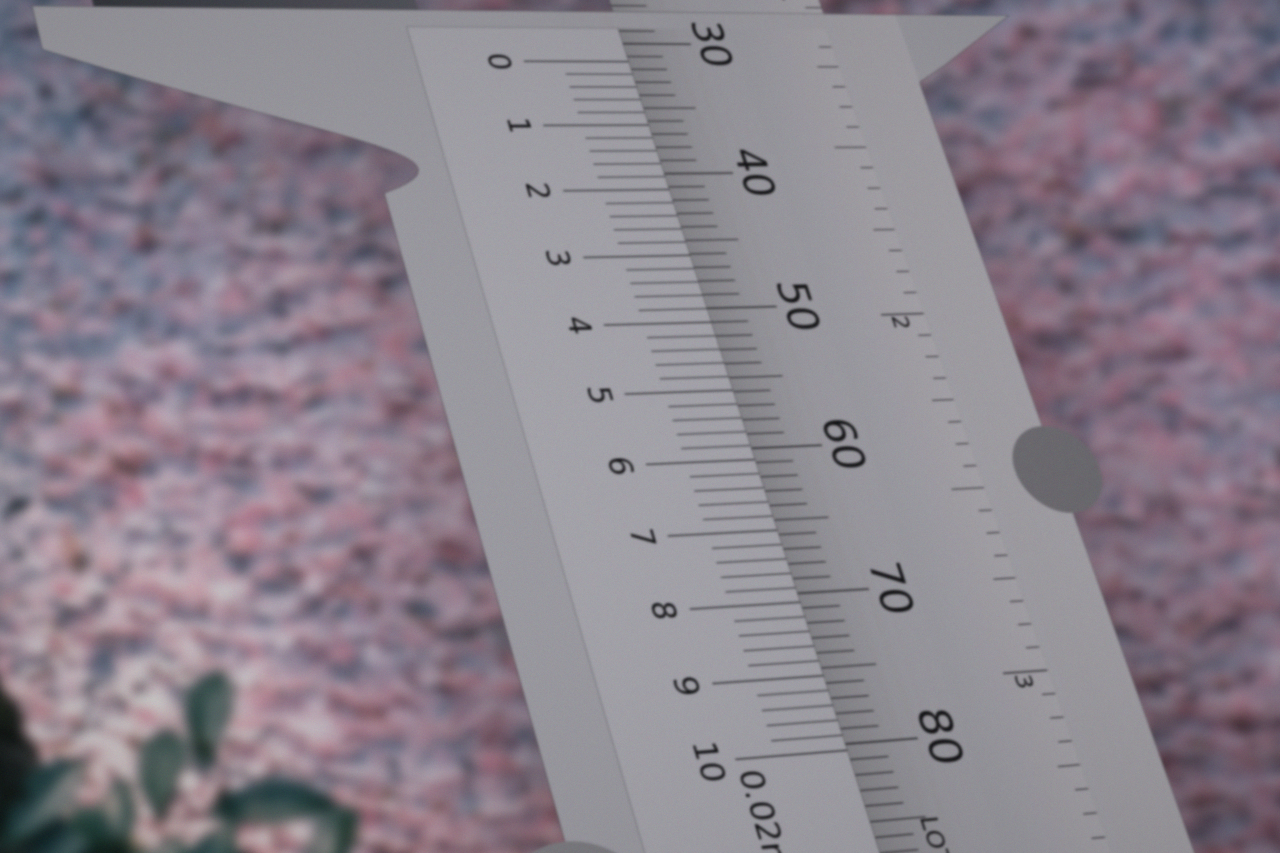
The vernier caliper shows 31.4 mm
